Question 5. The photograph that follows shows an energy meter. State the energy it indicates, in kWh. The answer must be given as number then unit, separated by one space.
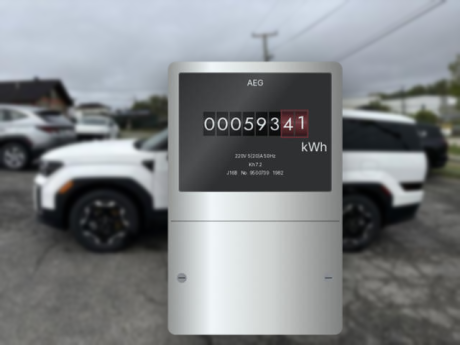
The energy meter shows 593.41 kWh
